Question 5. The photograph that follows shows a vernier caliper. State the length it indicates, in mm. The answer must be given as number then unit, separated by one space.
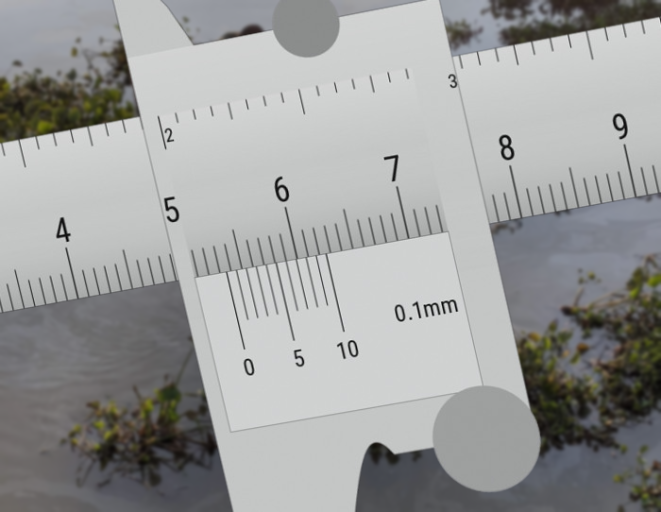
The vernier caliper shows 53.6 mm
